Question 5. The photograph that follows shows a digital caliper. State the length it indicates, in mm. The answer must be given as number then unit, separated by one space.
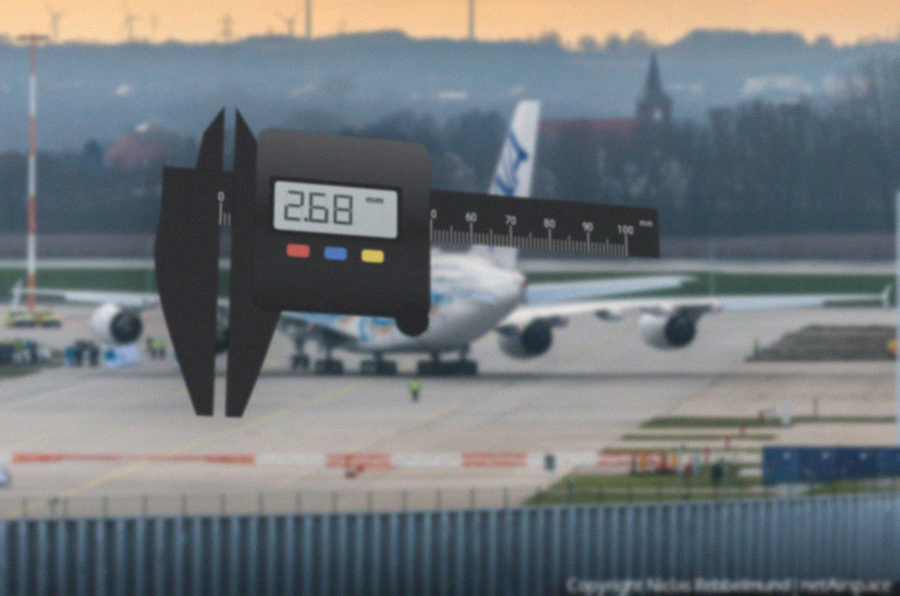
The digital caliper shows 2.68 mm
